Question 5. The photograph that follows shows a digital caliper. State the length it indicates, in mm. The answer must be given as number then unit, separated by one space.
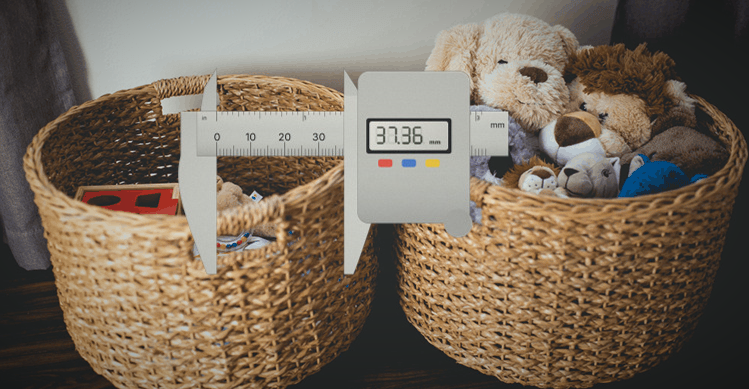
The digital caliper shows 37.36 mm
